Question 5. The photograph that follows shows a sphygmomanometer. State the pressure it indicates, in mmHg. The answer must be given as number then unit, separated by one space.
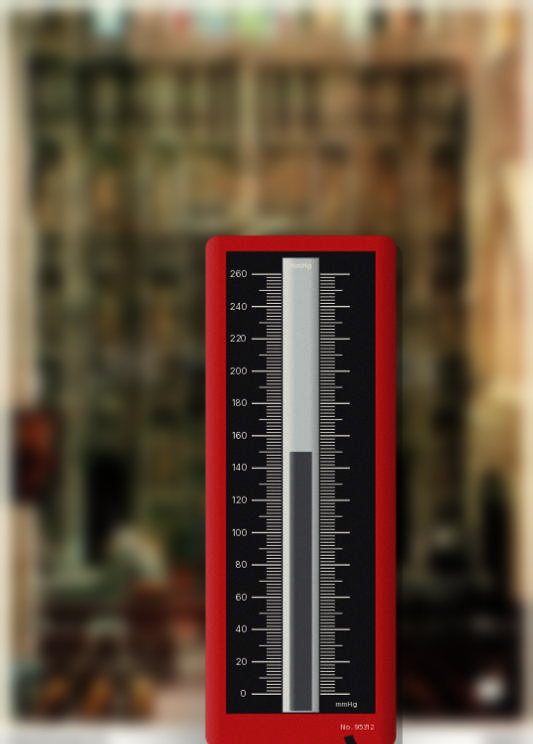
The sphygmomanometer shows 150 mmHg
